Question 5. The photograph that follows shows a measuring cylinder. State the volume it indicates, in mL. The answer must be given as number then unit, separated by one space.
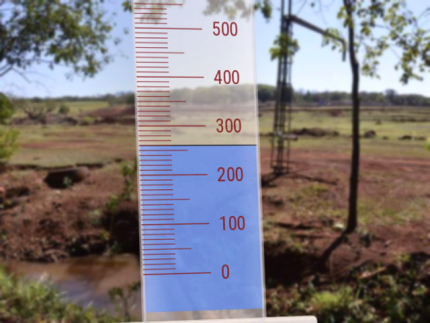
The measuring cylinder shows 260 mL
